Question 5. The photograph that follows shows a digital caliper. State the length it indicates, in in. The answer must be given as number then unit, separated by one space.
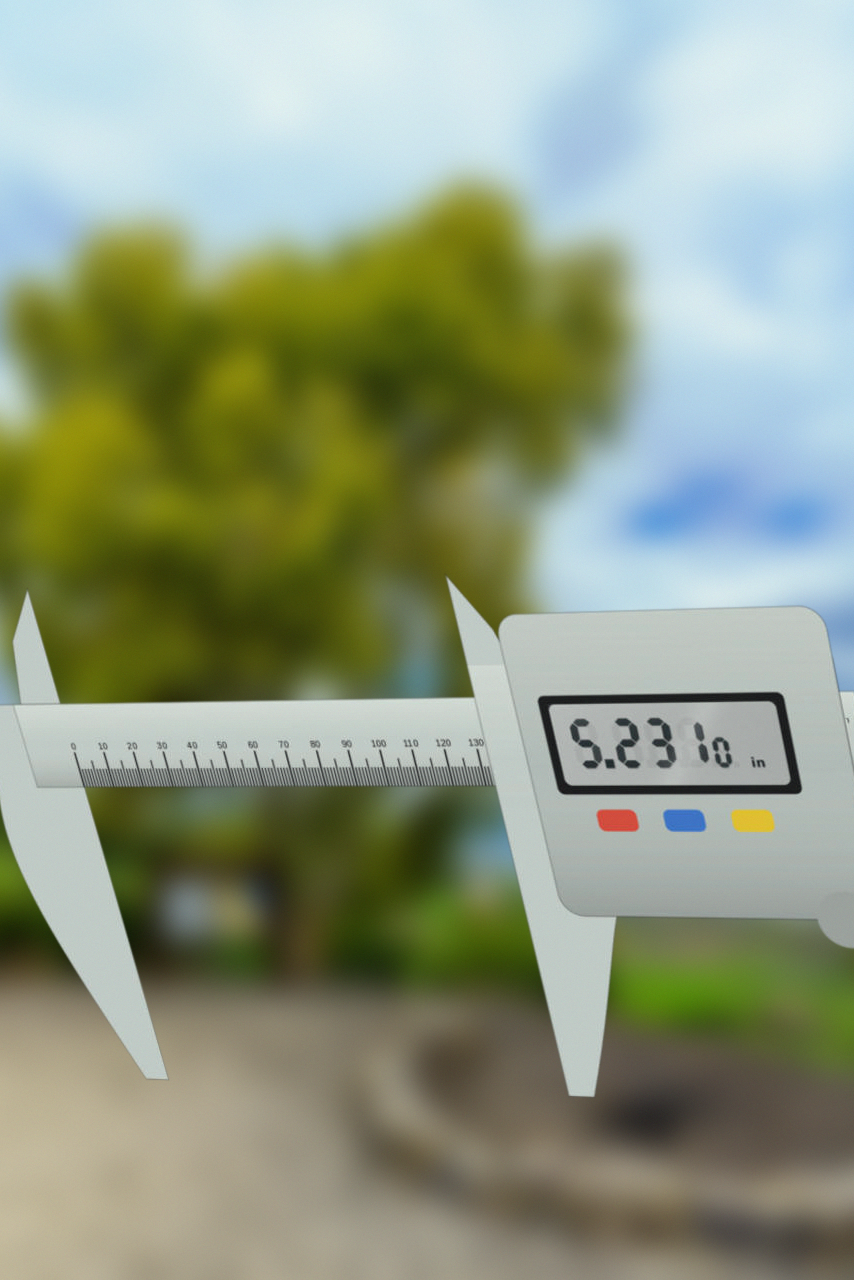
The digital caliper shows 5.2310 in
